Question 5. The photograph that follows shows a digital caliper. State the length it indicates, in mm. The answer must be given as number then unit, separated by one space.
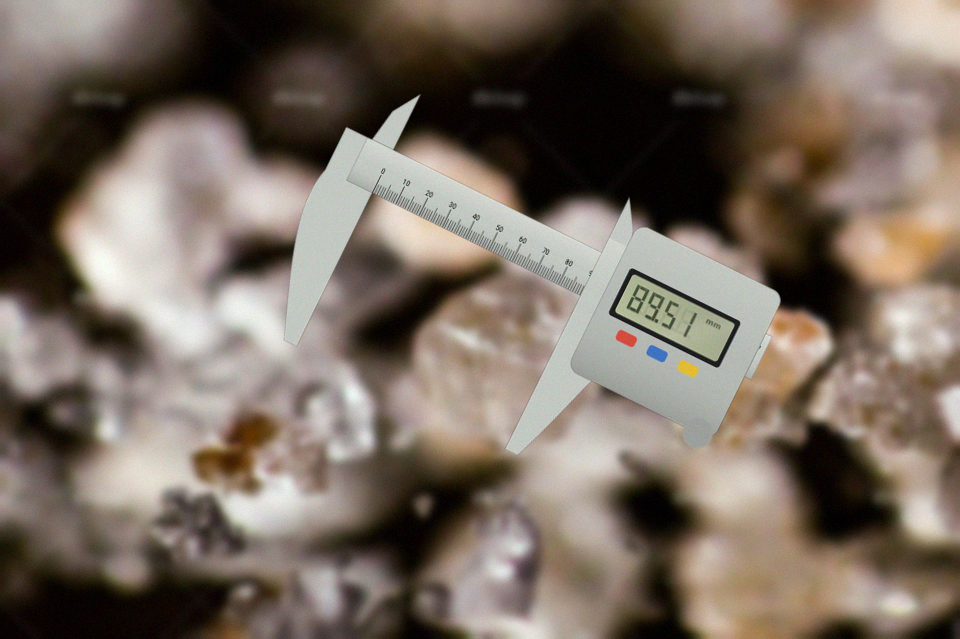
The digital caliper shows 89.51 mm
